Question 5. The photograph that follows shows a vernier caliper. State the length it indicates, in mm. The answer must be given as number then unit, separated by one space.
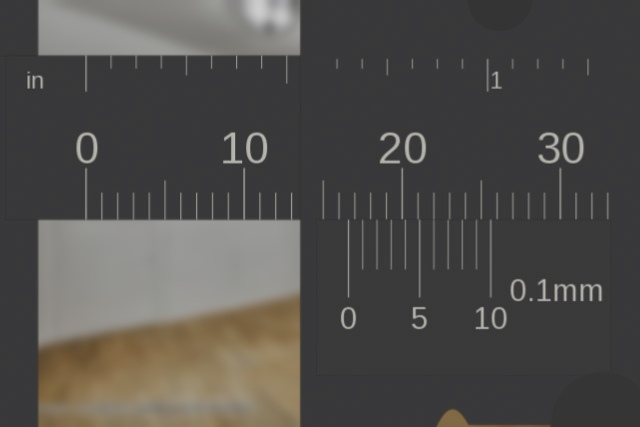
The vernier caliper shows 16.6 mm
